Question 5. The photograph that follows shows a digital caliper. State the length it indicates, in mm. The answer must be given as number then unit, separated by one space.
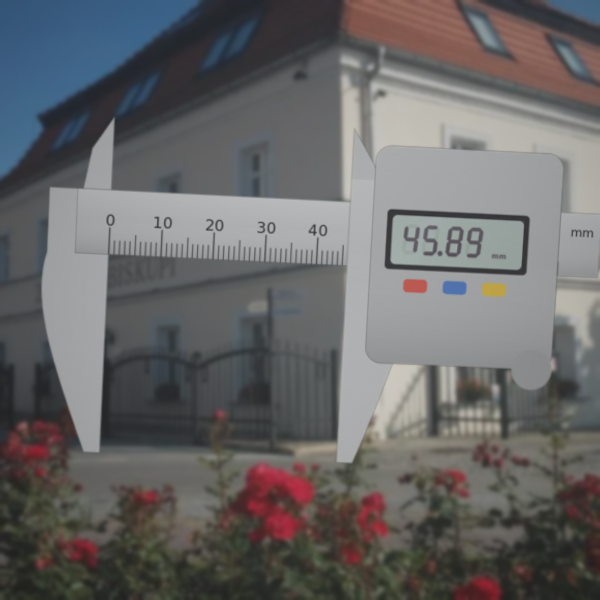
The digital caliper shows 45.89 mm
